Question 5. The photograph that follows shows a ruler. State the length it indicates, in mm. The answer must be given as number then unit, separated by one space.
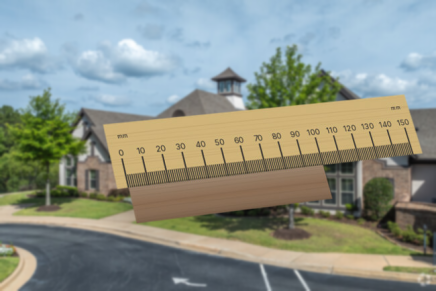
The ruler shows 100 mm
